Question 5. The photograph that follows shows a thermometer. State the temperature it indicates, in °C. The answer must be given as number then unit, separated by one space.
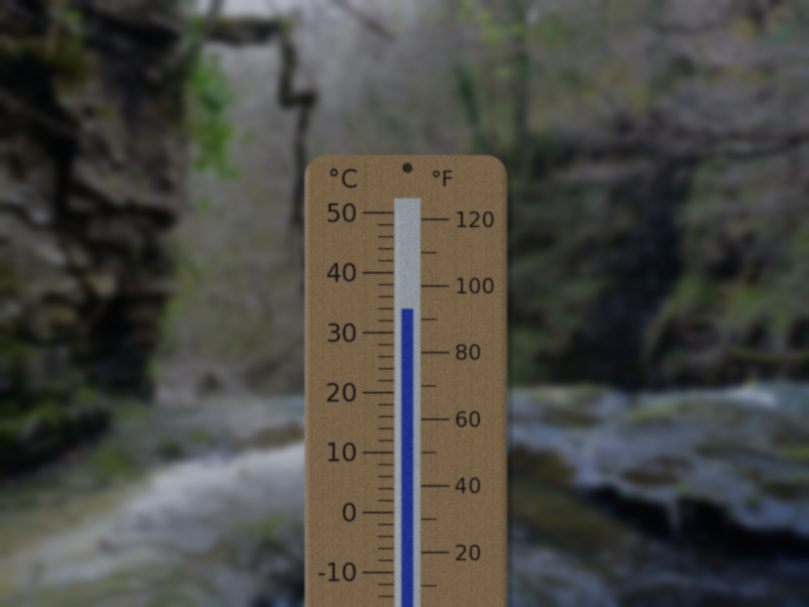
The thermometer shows 34 °C
